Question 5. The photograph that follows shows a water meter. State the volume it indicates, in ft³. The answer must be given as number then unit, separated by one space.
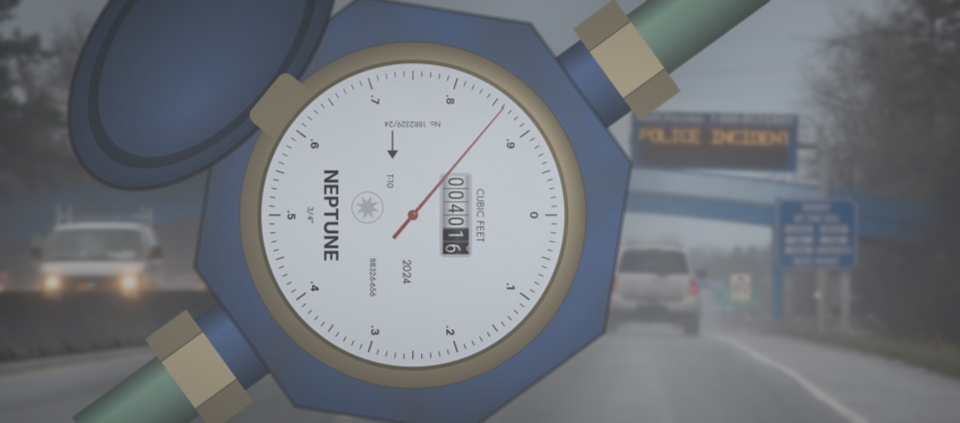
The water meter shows 4015.86 ft³
